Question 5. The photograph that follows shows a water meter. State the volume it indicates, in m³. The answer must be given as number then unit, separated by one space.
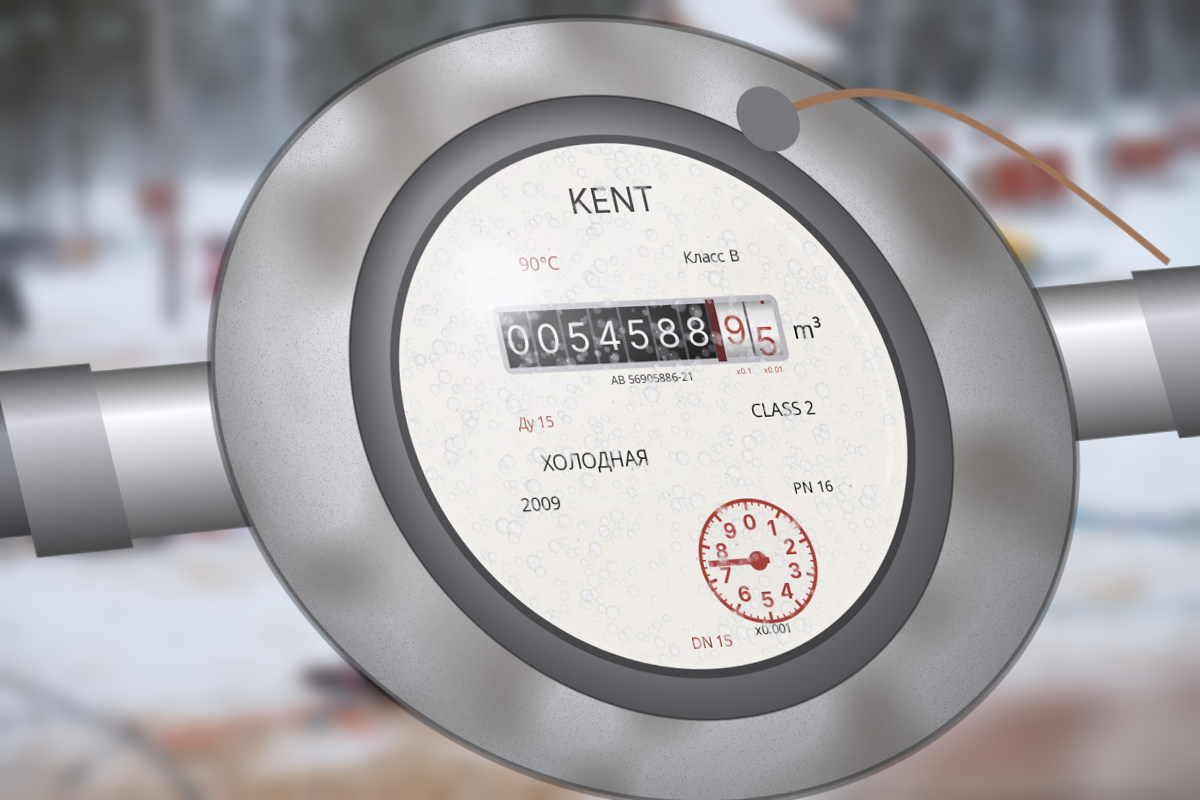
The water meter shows 54588.947 m³
